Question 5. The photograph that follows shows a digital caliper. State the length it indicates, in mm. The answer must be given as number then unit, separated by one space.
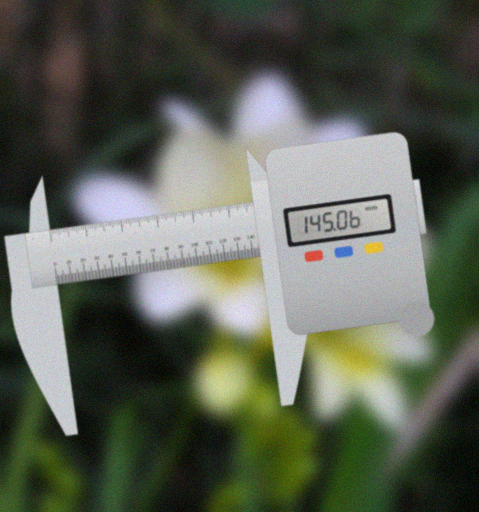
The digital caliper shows 145.06 mm
